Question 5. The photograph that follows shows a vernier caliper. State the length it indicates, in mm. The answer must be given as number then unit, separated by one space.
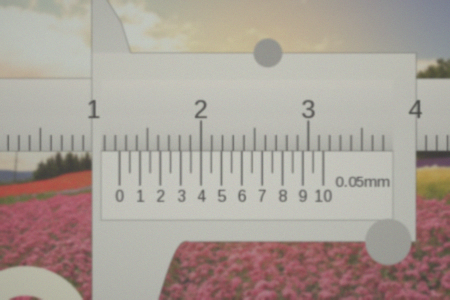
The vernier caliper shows 12.4 mm
